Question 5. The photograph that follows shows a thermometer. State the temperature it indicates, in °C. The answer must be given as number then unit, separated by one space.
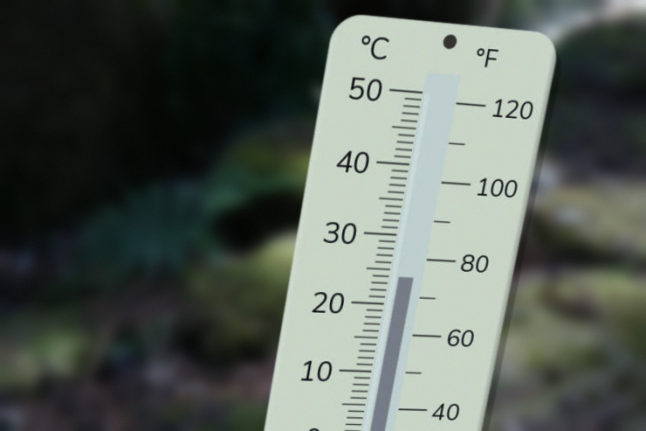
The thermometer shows 24 °C
